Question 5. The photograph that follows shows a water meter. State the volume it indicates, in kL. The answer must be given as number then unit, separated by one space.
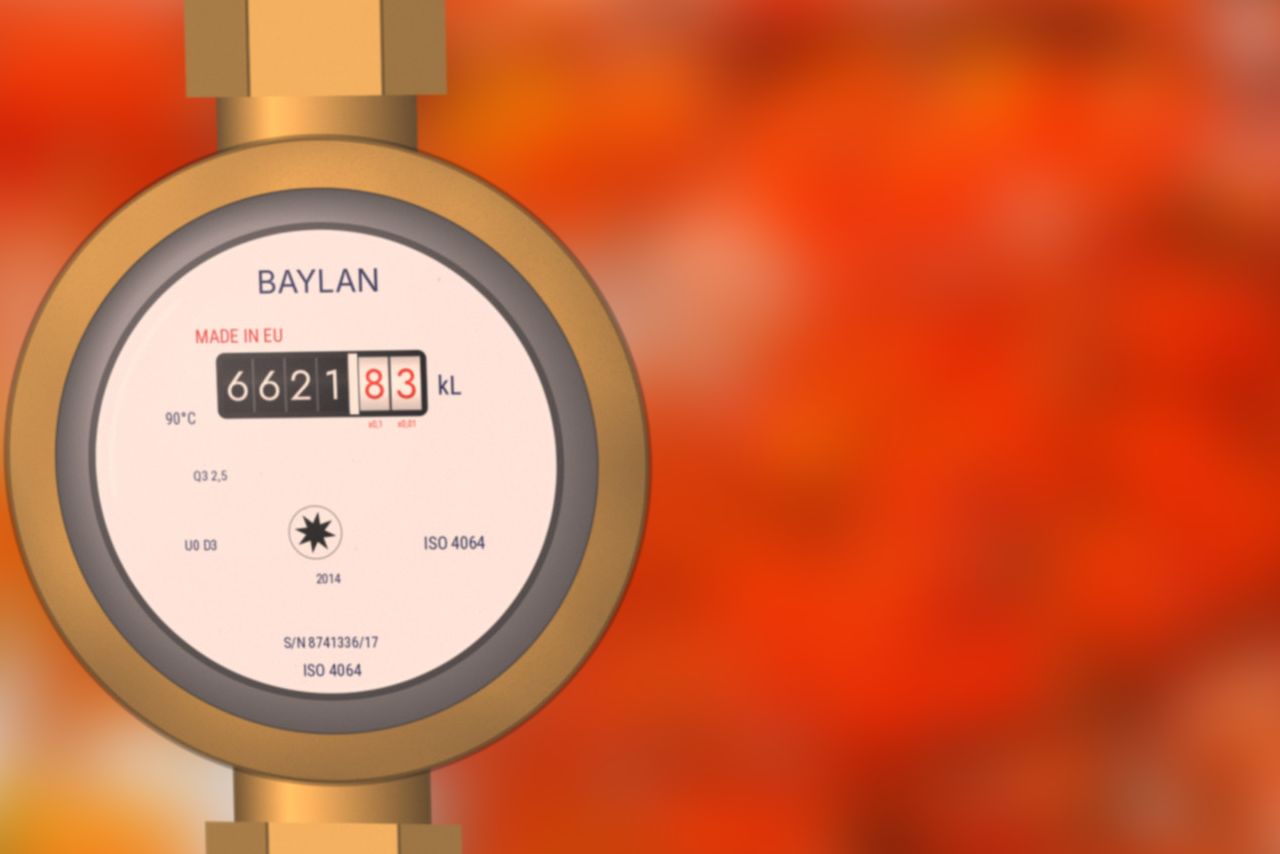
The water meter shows 6621.83 kL
